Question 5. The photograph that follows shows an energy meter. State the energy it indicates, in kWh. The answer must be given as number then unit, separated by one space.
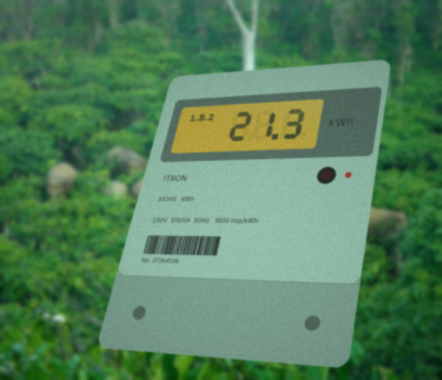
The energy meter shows 21.3 kWh
